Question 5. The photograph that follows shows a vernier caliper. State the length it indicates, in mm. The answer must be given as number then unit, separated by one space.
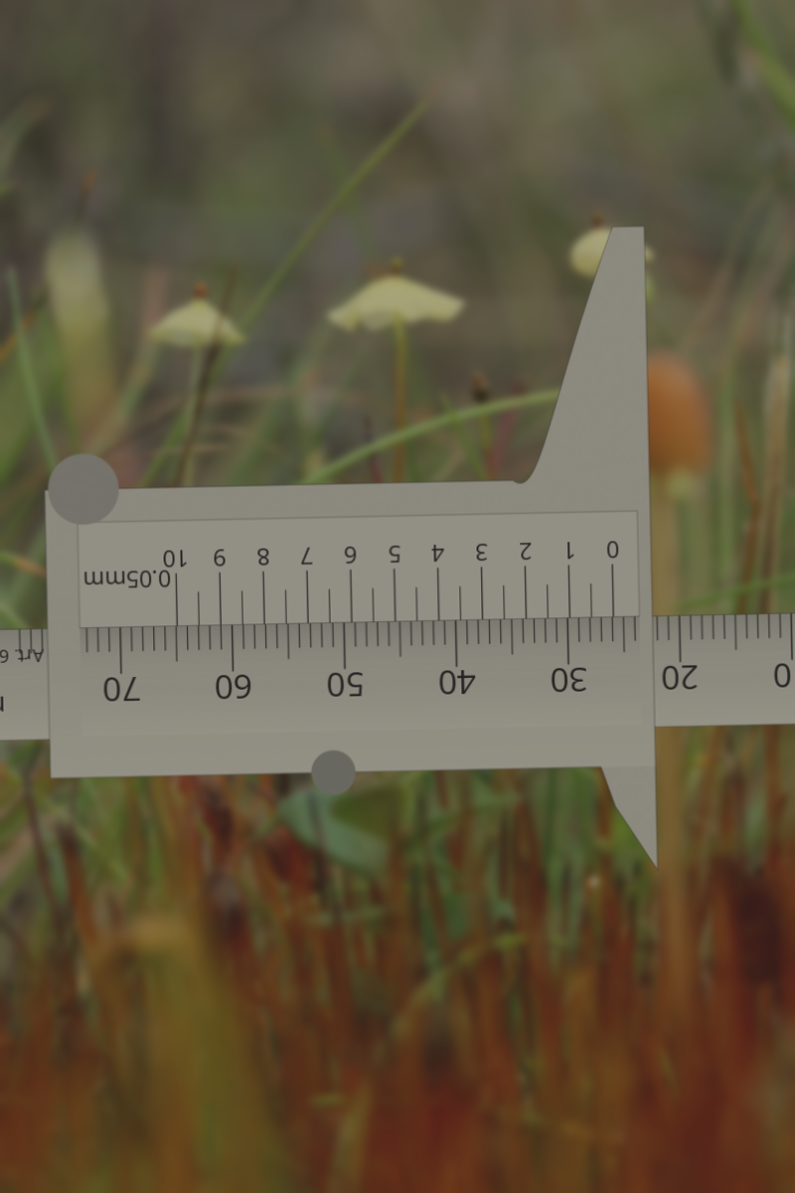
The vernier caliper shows 25.9 mm
